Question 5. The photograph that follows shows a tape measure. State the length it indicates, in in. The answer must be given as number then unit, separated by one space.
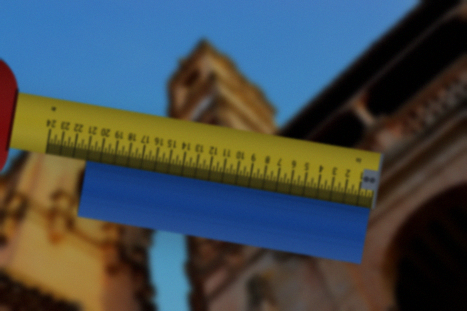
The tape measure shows 21 in
